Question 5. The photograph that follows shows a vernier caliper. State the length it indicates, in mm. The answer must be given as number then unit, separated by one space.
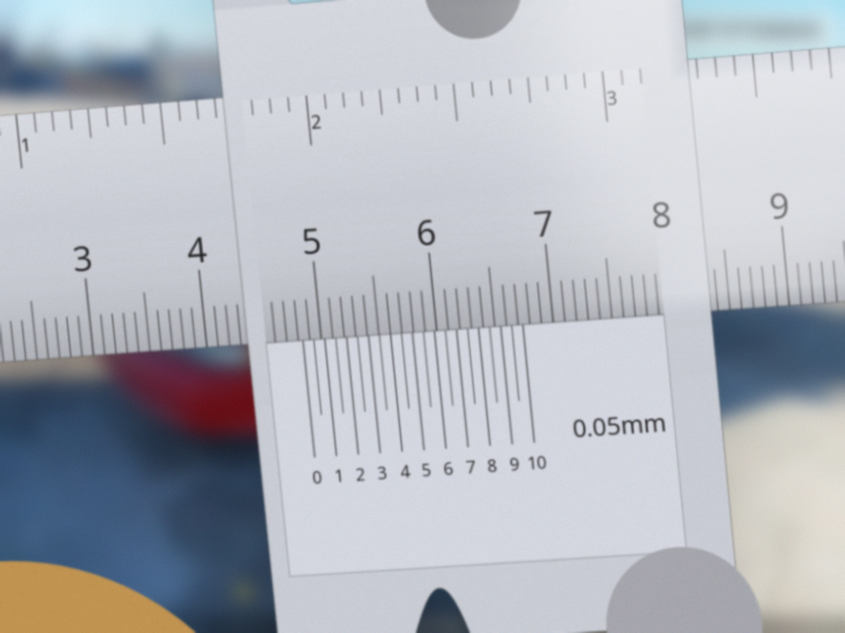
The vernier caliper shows 48.4 mm
